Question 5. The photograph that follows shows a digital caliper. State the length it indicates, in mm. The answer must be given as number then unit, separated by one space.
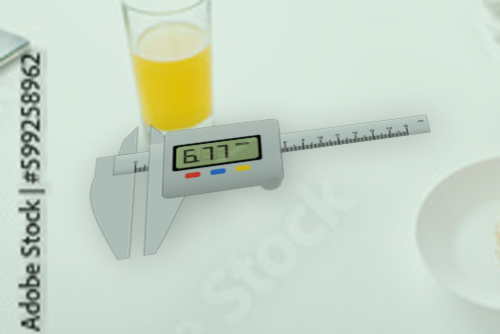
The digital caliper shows 6.77 mm
